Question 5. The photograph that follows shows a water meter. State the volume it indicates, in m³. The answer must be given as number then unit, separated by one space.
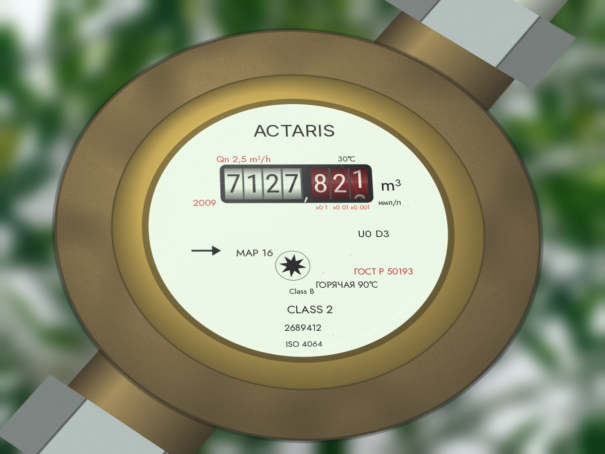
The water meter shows 7127.821 m³
